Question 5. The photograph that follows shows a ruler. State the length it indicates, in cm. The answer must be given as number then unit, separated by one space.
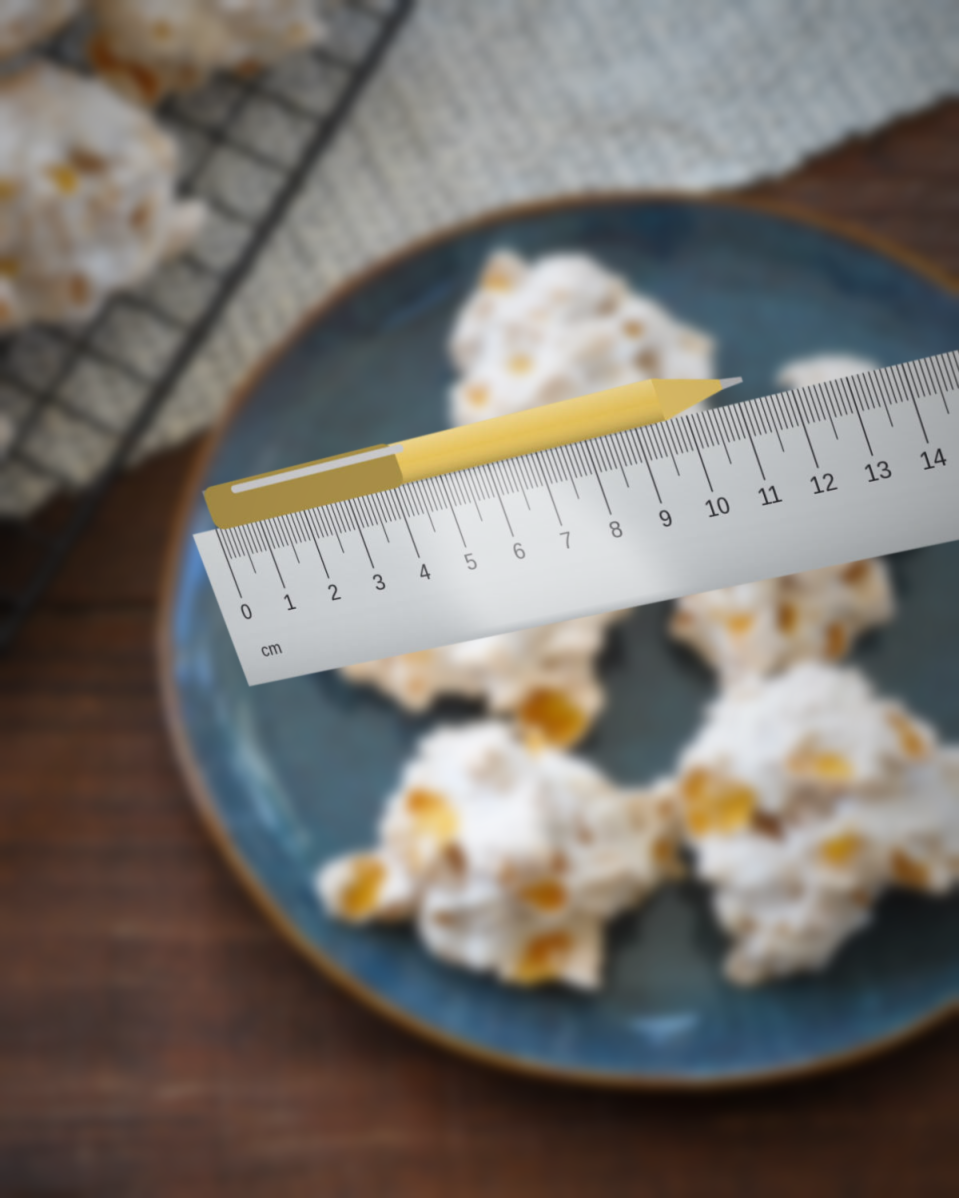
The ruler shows 11.2 cm
